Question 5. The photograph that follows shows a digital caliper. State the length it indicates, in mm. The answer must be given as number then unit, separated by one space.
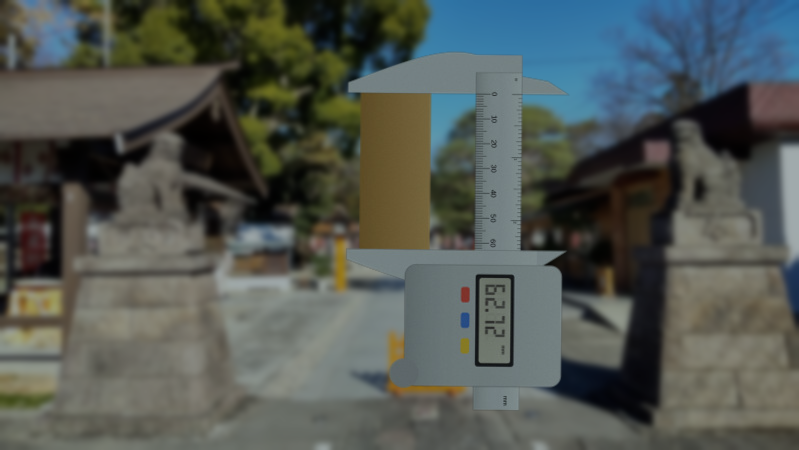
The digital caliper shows 62.72 mm
